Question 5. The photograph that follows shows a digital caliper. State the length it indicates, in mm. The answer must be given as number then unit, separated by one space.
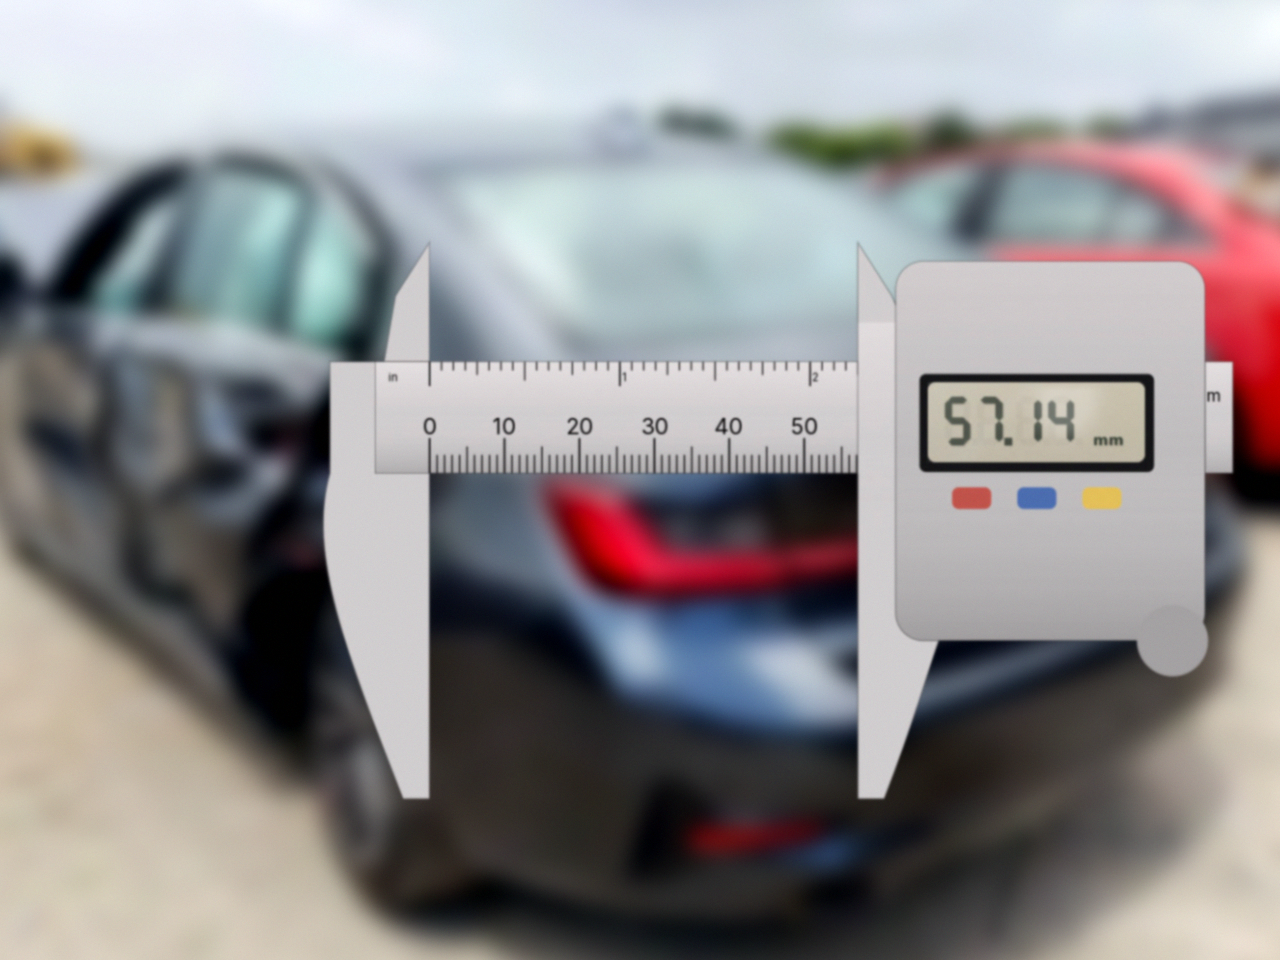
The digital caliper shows 57.14 mm
